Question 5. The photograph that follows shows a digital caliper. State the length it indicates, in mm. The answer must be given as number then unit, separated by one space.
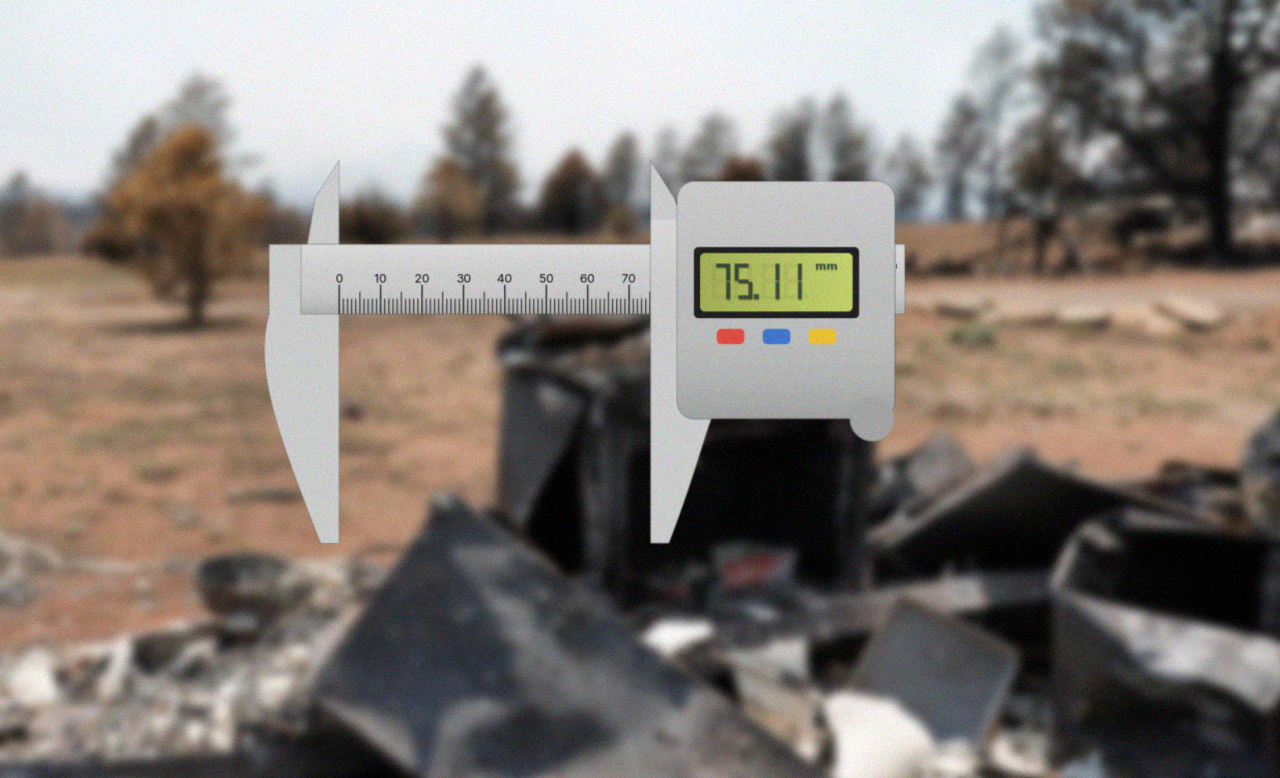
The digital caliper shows 75.11 mm
